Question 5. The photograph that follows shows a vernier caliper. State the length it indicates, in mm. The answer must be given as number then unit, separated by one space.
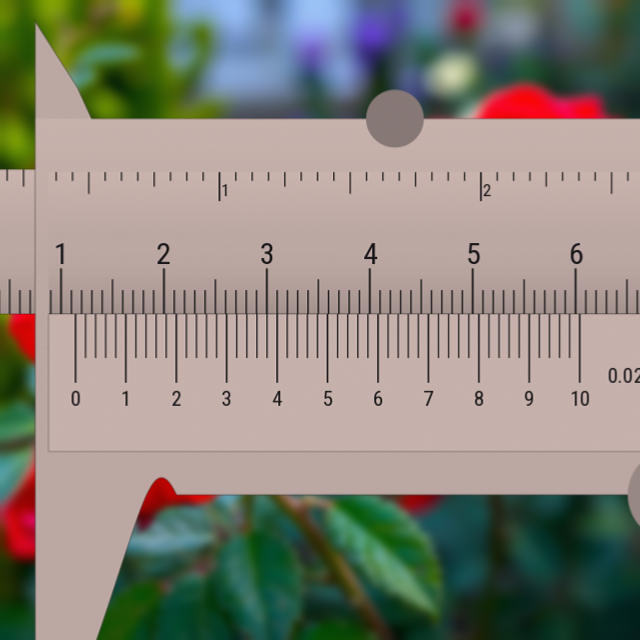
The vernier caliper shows 11.4 mm
